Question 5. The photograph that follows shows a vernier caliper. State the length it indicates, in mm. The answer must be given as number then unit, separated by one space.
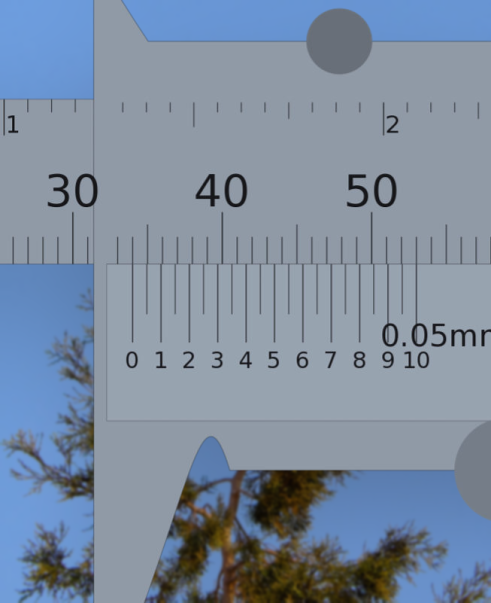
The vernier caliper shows 34.0 mm
